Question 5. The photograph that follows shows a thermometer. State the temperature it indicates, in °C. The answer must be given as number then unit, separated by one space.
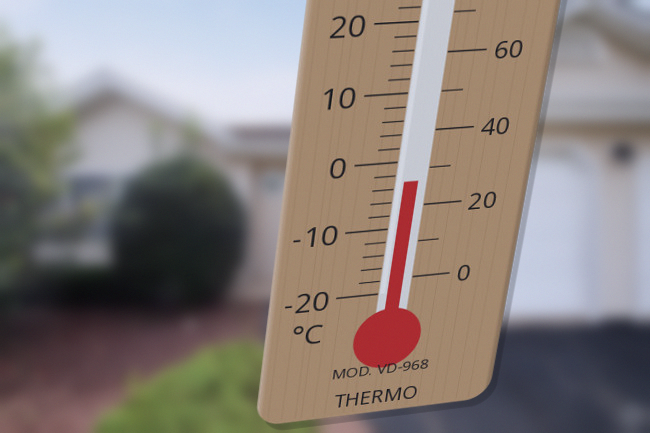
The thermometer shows -3 °C
